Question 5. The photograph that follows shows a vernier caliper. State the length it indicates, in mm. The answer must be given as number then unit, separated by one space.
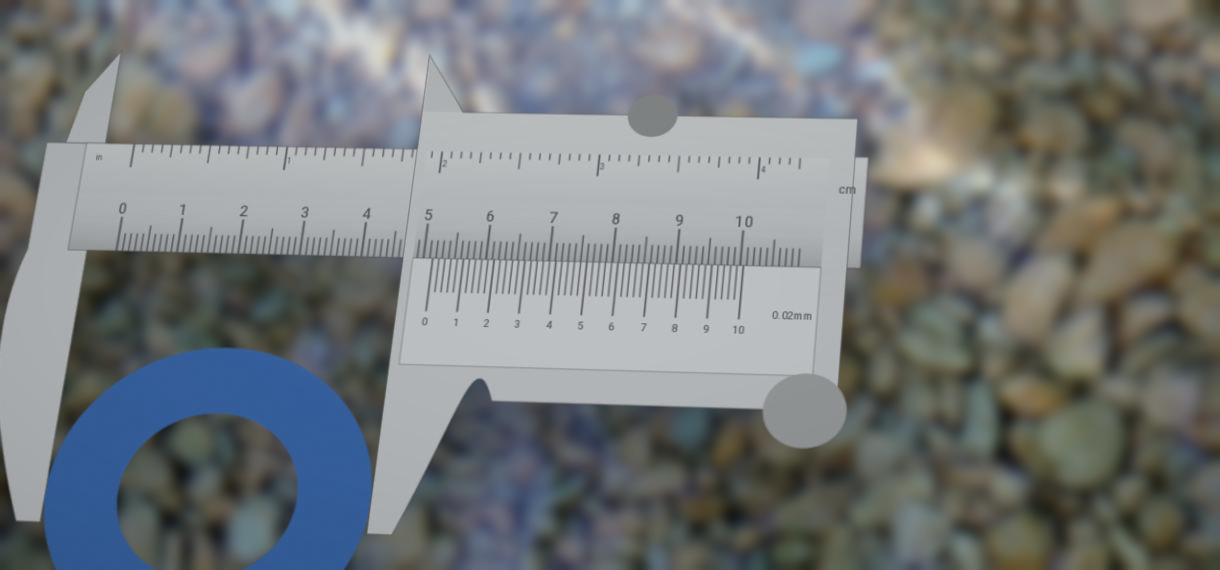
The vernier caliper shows 51.5 mm
